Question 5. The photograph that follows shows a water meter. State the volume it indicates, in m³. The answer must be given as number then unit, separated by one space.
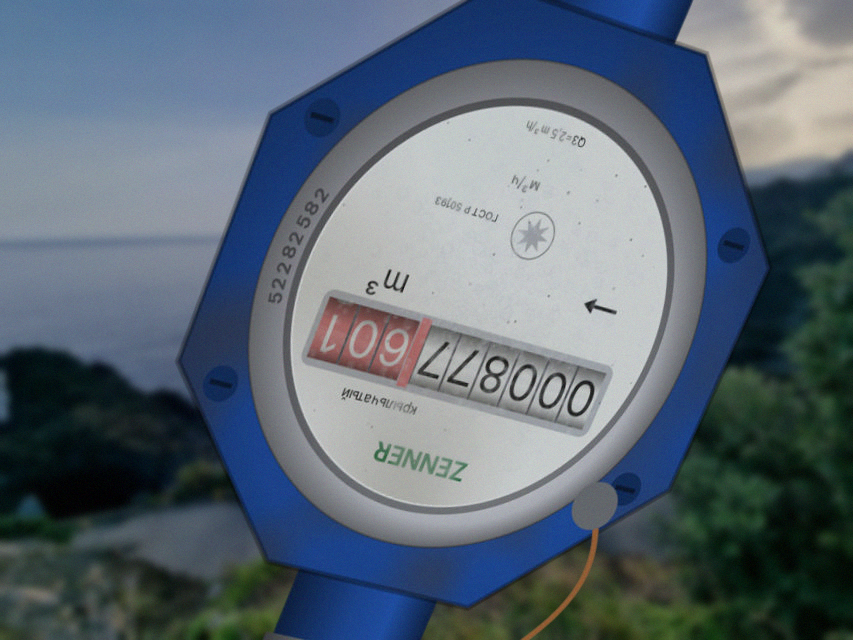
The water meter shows 877.601 m³
